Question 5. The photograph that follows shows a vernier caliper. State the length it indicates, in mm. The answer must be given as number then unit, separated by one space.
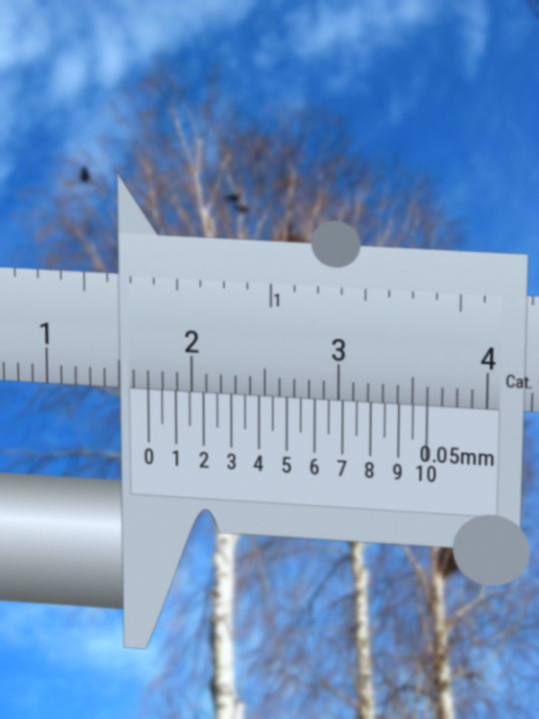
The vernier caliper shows 17.0 mm
